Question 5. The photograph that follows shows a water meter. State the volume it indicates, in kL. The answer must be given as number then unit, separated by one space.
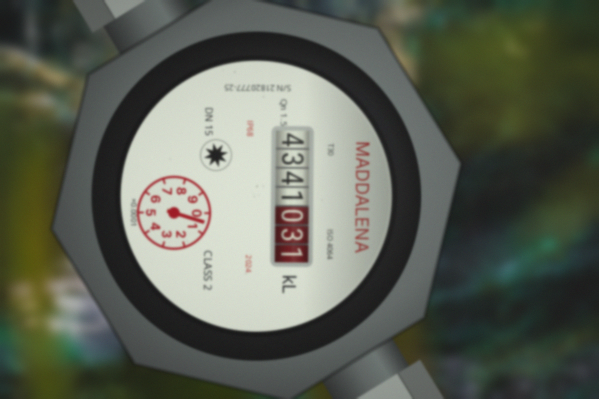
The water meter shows 4341.0310 kL
